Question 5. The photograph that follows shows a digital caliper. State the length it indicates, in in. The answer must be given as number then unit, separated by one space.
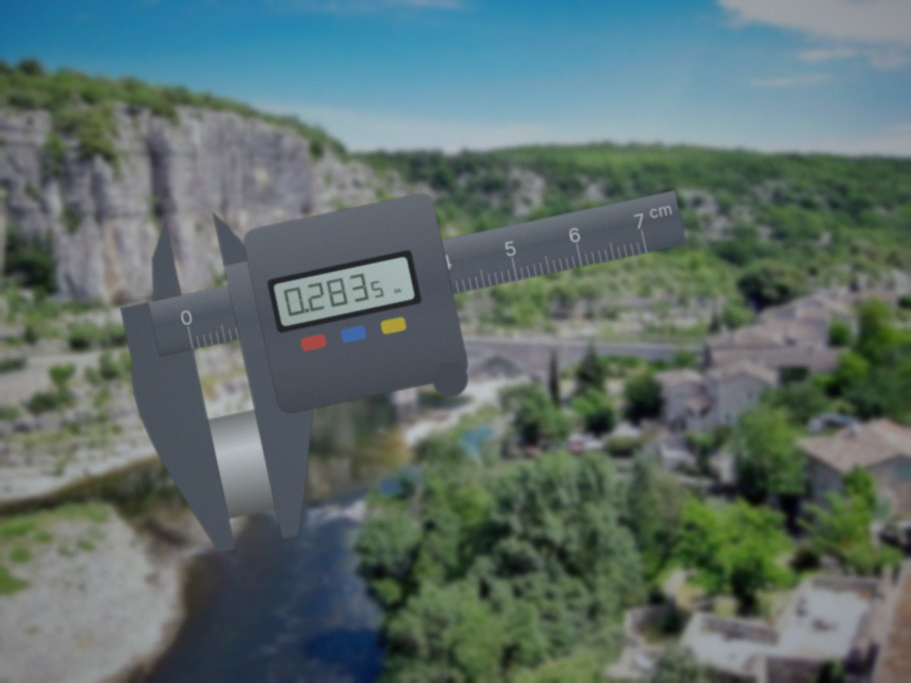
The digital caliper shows 0.2835 in
